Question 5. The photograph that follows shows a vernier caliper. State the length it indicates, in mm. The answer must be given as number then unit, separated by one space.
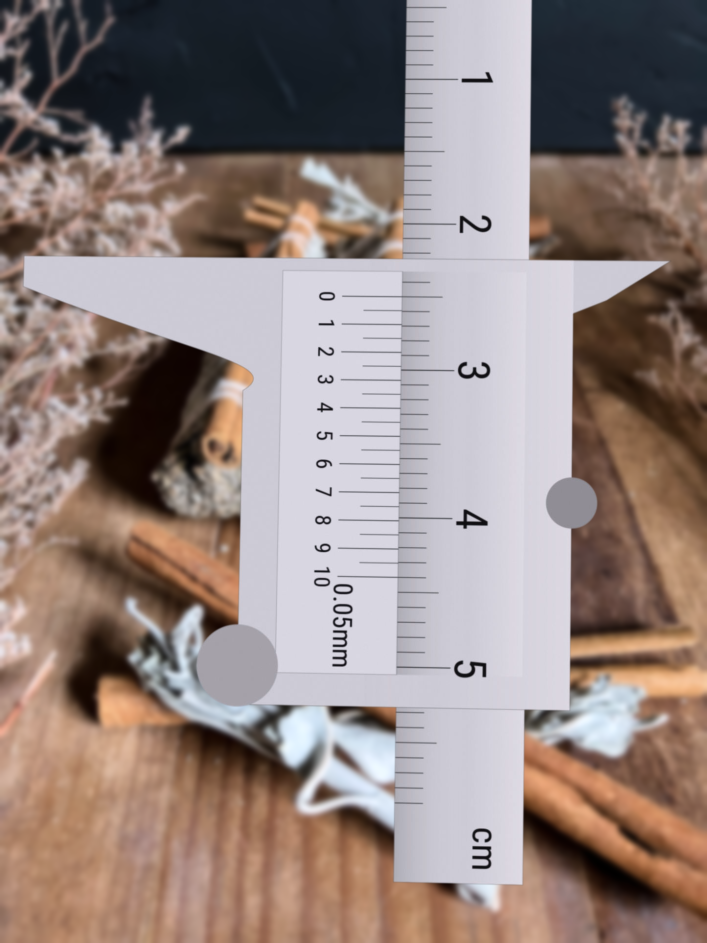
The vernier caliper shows 25.0 mm
